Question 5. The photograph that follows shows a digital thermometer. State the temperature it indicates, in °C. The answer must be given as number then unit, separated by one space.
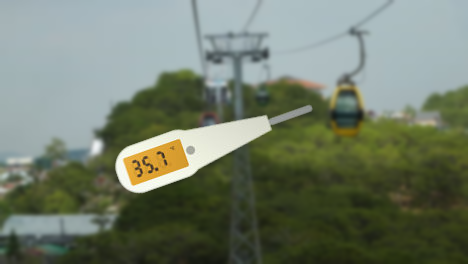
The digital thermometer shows 35.7 °C
